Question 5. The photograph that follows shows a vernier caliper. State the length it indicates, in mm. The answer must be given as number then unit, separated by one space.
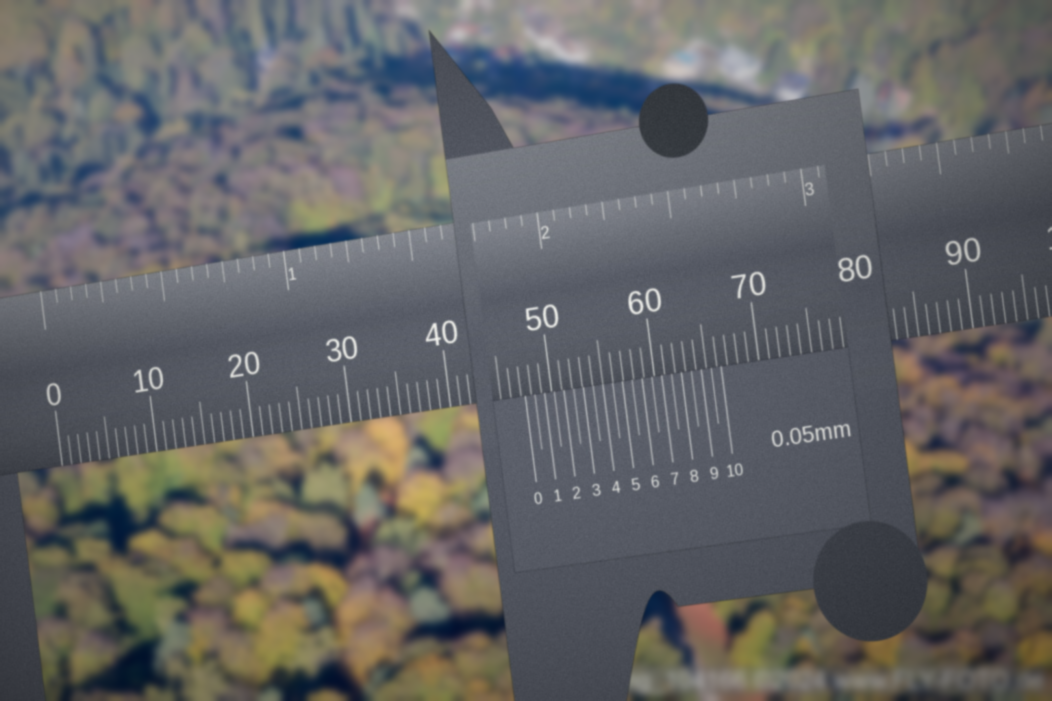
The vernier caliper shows 47.4 mm
